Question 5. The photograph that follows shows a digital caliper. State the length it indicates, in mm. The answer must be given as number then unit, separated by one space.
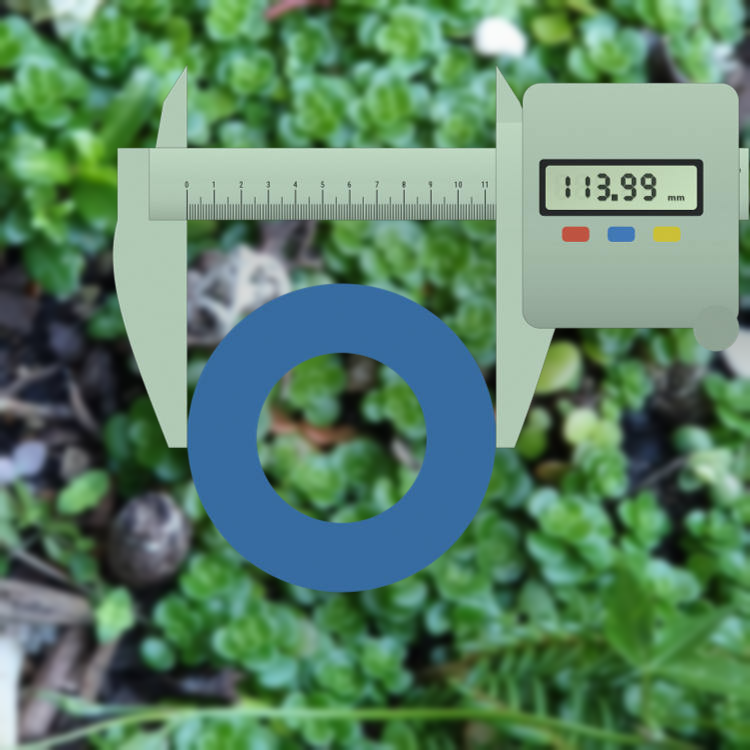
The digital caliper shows 113.99 mm
